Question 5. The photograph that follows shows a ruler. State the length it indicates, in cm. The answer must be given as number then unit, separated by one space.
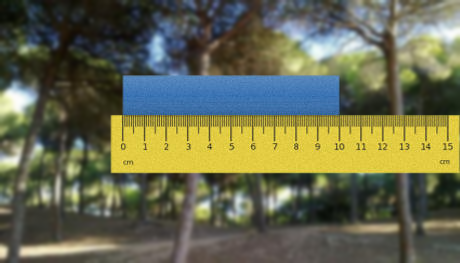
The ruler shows 10 cm
